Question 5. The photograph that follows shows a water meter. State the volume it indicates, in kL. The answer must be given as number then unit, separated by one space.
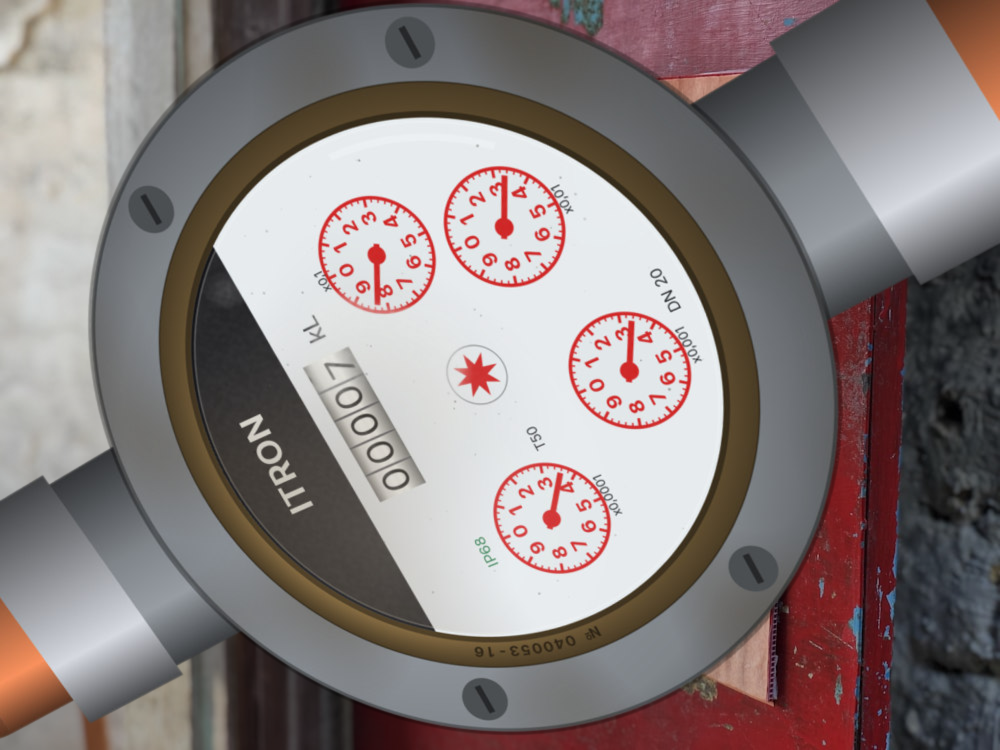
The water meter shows 6.8333 kL
